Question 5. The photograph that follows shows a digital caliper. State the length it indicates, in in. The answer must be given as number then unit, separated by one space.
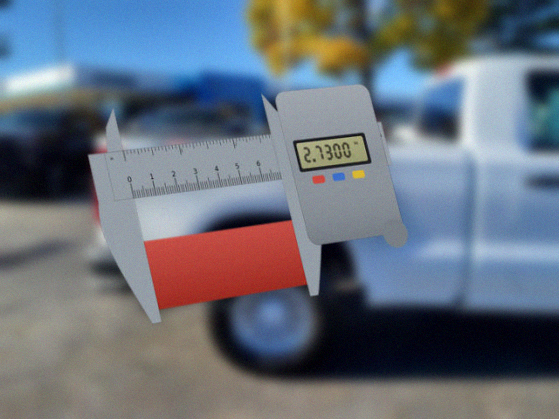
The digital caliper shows 2.7300 in
